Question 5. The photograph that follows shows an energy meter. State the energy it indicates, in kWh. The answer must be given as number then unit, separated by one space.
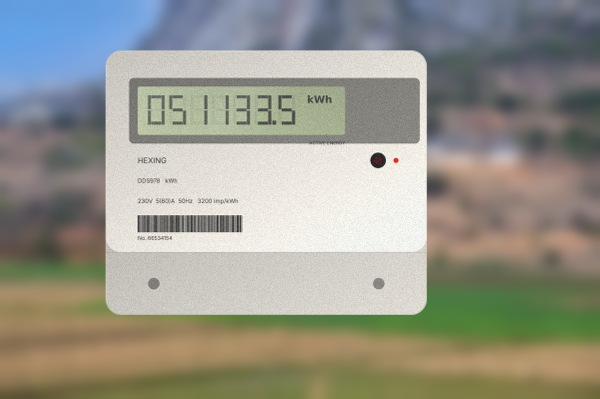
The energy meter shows 51133.5 kWh
